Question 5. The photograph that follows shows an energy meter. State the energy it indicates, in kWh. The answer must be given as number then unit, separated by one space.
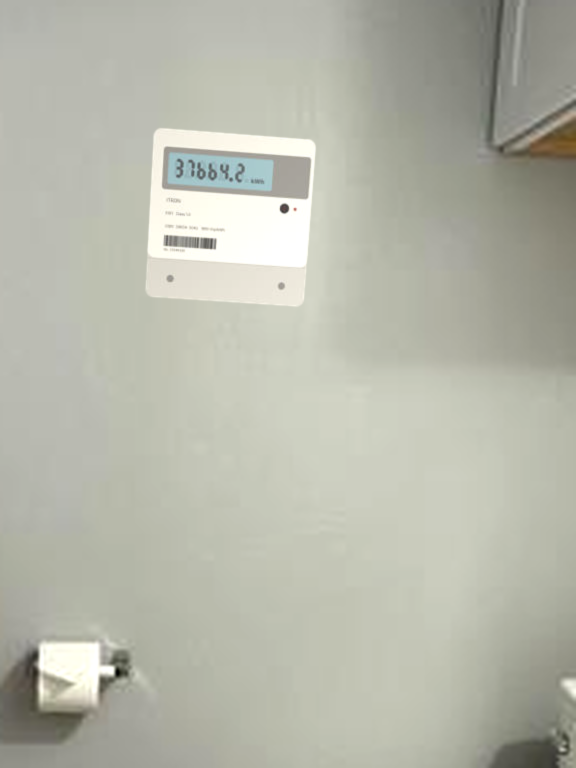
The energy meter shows 37664.2 kWh
